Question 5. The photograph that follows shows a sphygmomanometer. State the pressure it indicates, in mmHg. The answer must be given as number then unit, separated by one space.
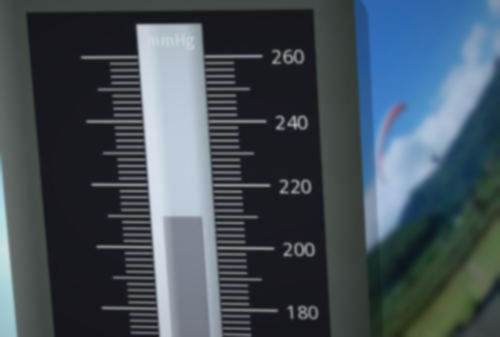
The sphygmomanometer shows 210 mmHg
